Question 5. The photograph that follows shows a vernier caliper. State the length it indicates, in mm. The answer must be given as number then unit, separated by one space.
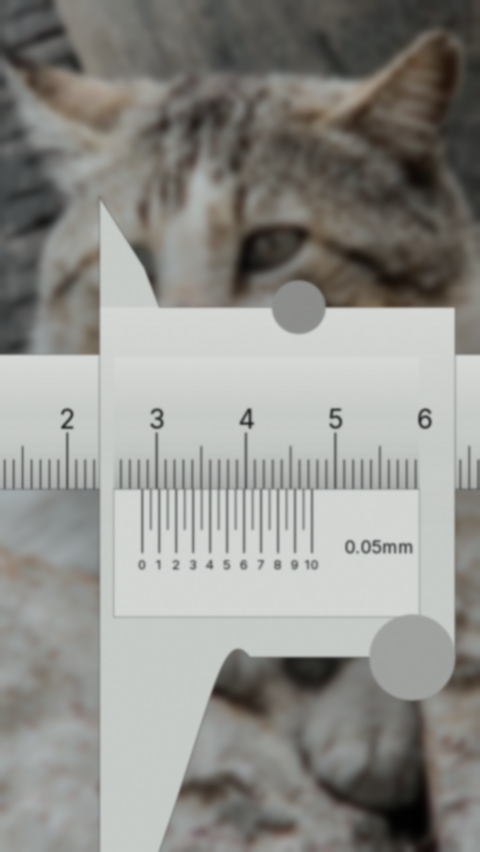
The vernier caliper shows 28.4 mm
